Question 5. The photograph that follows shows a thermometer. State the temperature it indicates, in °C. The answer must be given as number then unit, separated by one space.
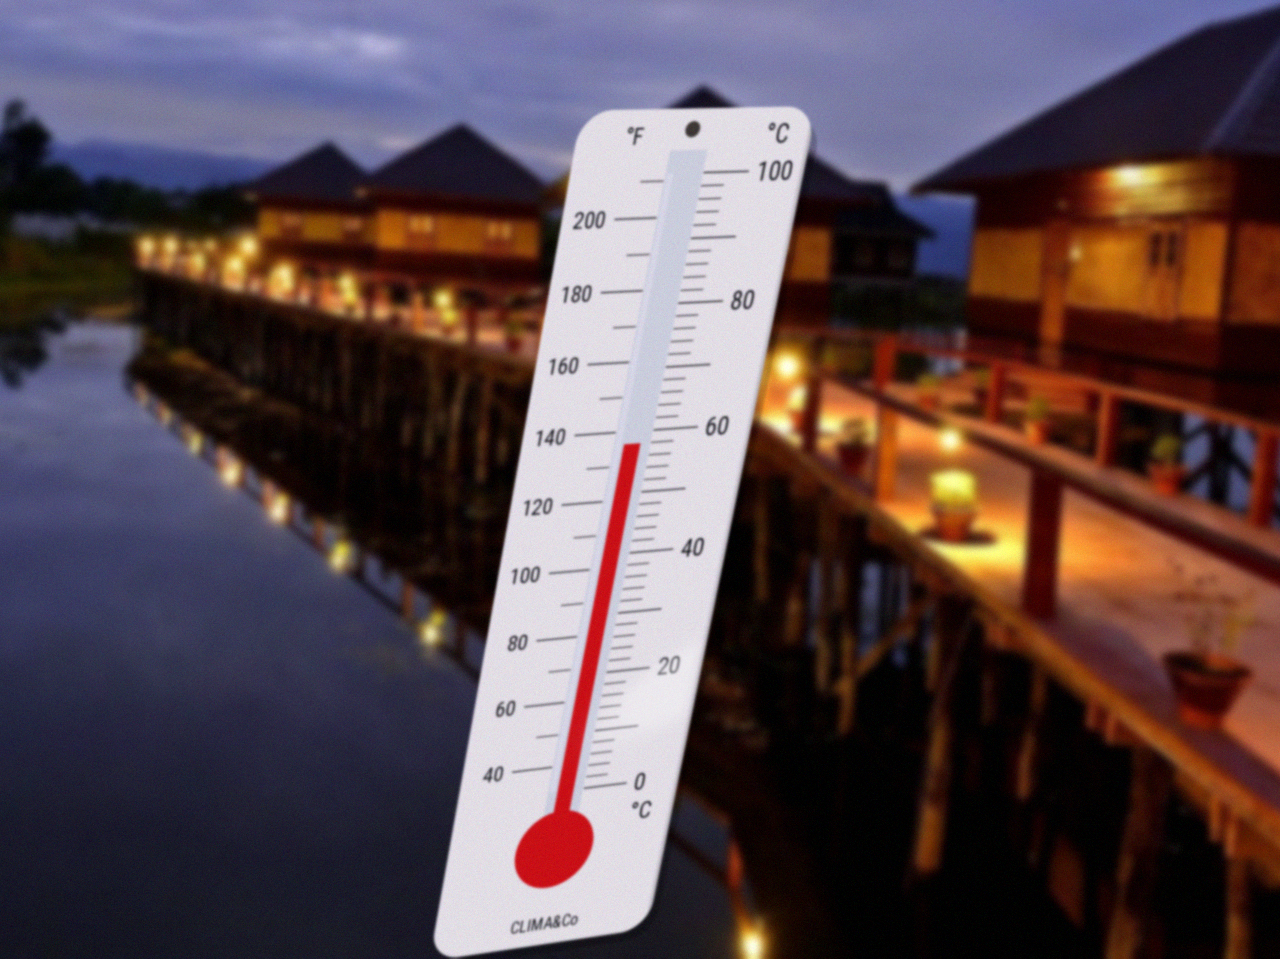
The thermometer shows 58 °C
